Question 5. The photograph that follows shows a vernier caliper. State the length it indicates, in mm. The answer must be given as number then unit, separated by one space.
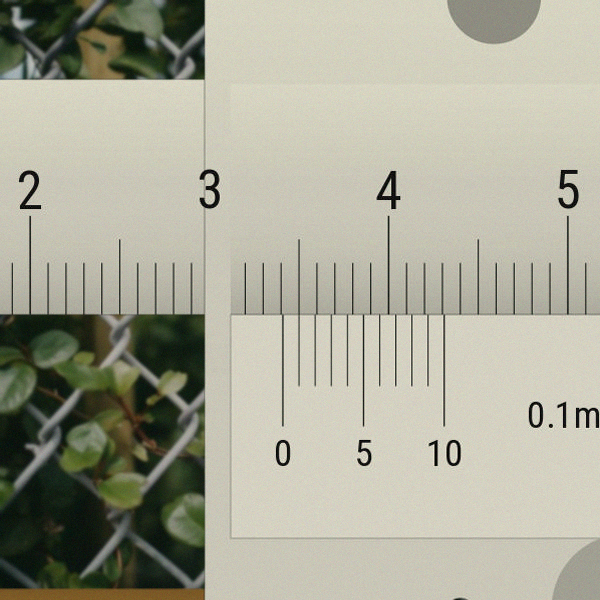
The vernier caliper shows 34.1 mm
